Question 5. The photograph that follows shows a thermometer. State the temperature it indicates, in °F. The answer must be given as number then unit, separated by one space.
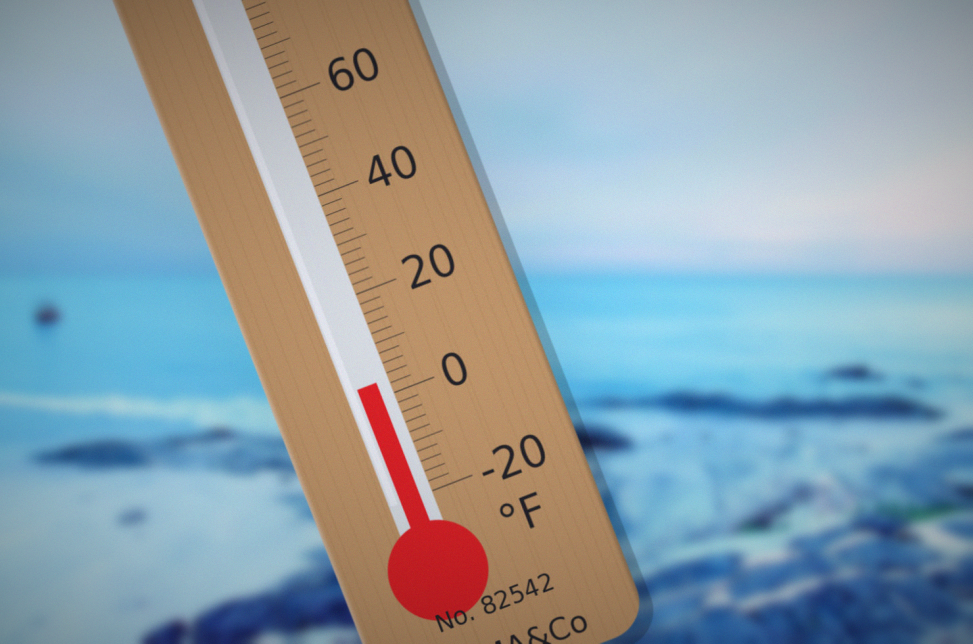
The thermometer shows 3 °F
